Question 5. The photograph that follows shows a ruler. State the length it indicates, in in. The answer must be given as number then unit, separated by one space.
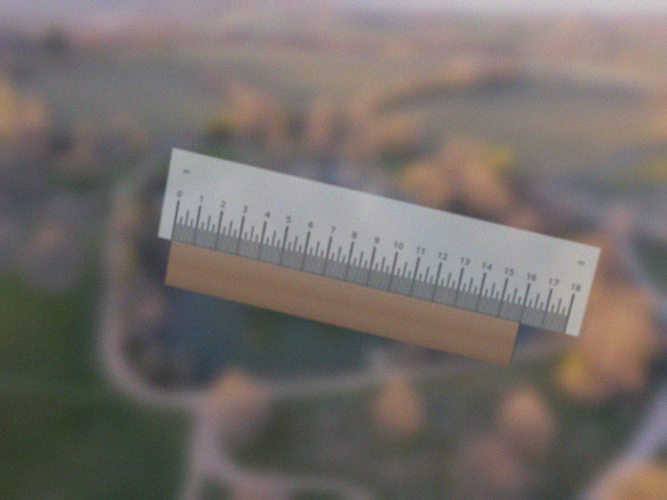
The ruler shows 16 in
